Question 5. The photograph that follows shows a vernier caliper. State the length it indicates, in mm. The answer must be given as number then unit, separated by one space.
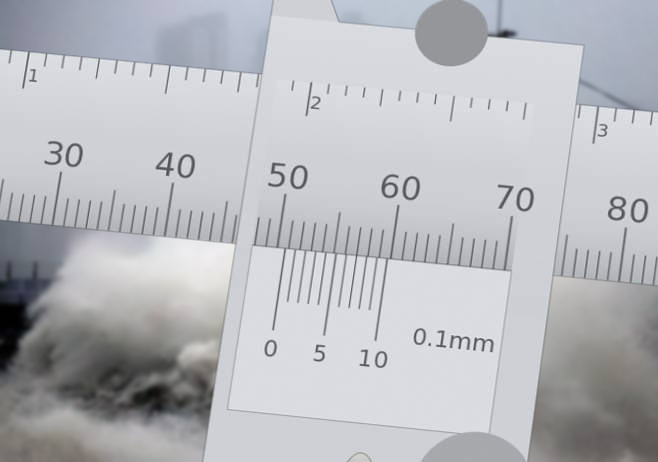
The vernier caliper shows 50.7 mm
